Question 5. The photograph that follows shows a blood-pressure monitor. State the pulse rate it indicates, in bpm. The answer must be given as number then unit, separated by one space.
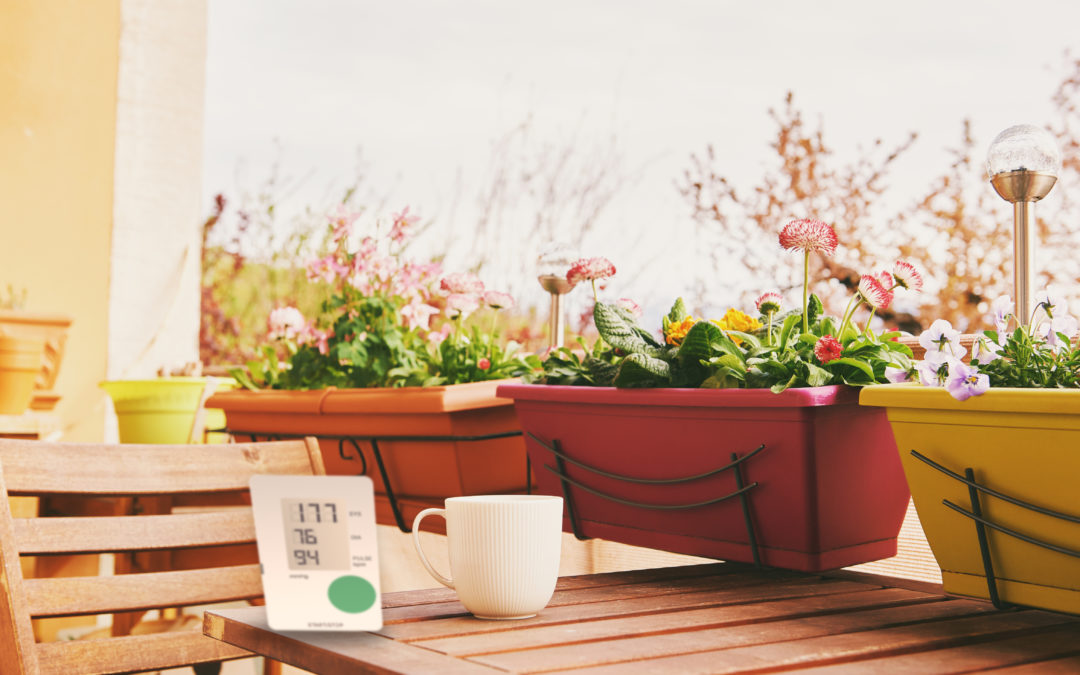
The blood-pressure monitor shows 94 bpm
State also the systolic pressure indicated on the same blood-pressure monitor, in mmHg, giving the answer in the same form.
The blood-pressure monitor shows 177 mmHg
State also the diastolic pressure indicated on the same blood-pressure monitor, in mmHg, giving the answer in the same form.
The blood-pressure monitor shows 76 mmHg
